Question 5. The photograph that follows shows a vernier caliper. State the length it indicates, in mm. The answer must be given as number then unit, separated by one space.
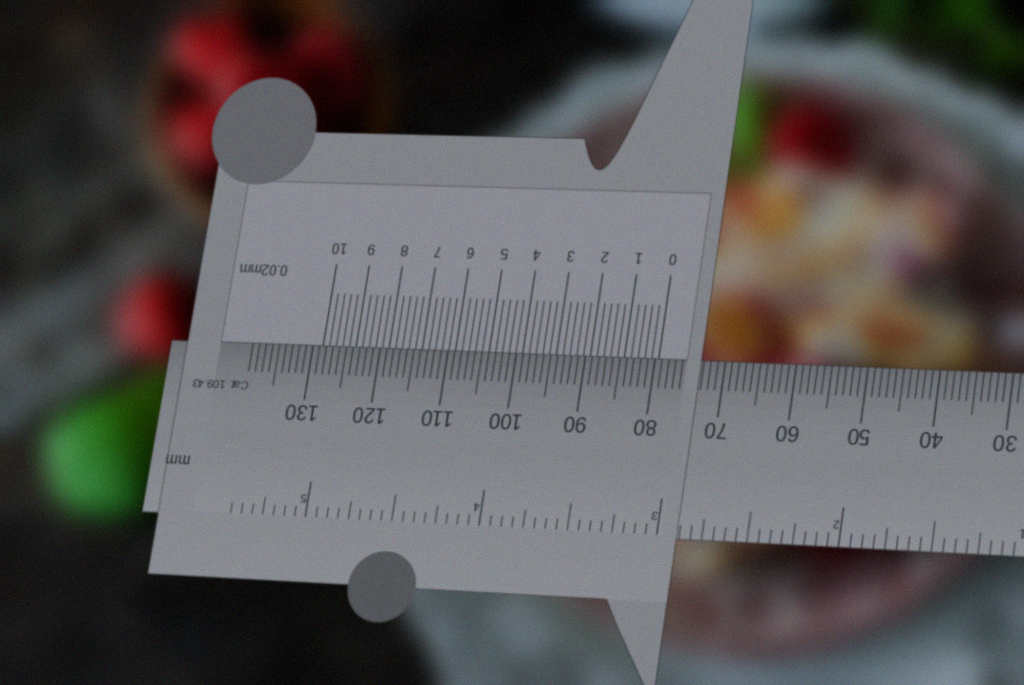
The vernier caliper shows 79.5 mm
